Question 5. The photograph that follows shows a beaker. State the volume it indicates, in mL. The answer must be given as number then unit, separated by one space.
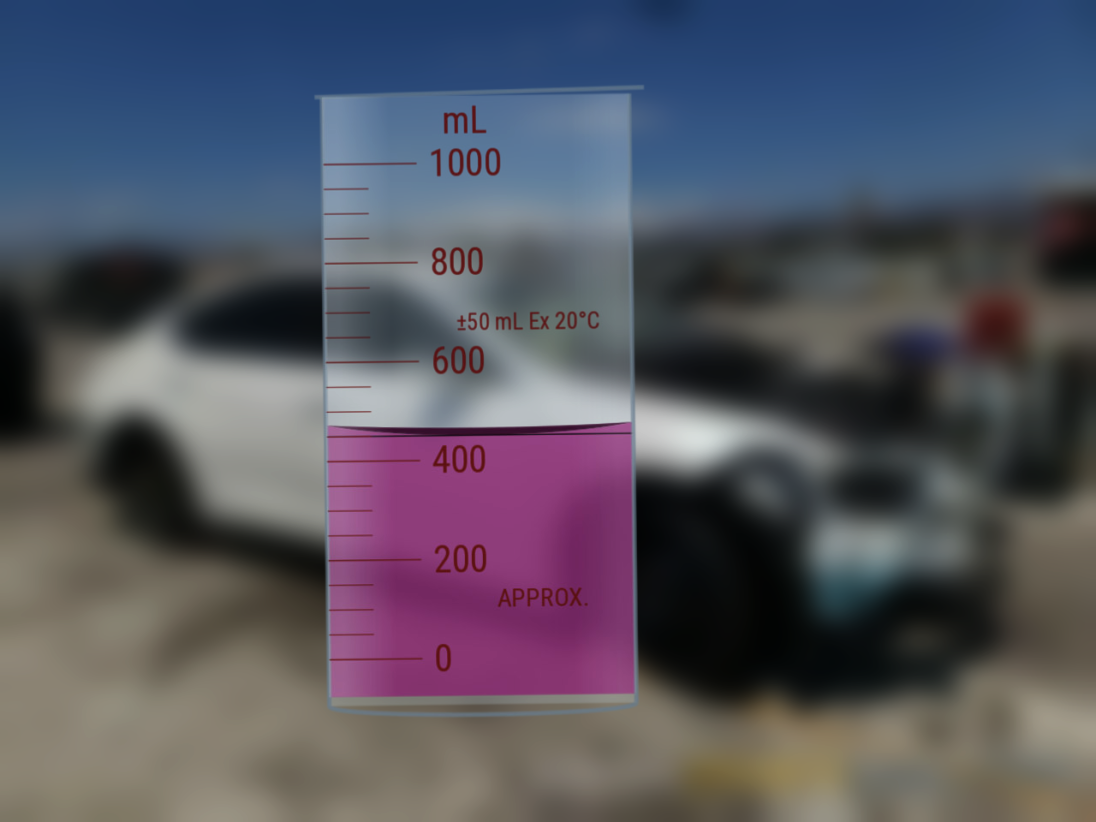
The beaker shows 450 mL
